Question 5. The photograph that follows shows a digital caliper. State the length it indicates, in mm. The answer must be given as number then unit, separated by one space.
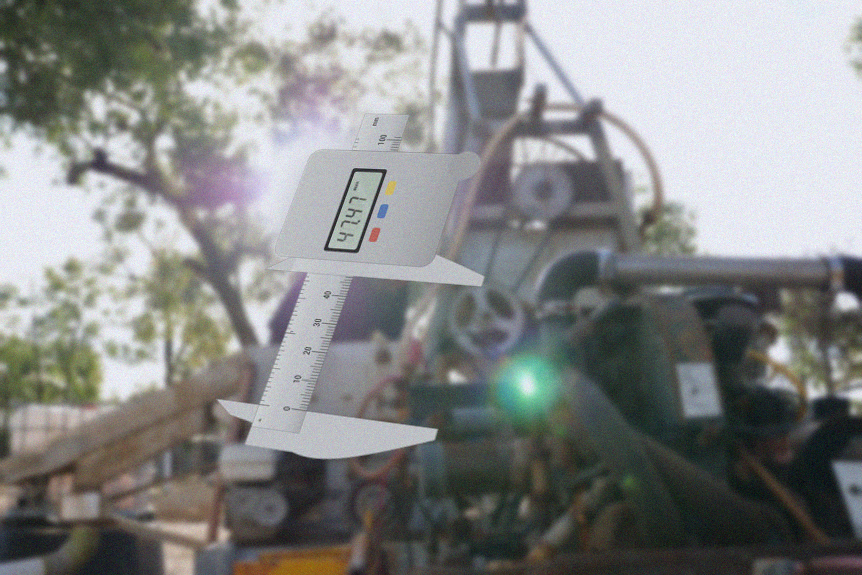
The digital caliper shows 47.47 mm
